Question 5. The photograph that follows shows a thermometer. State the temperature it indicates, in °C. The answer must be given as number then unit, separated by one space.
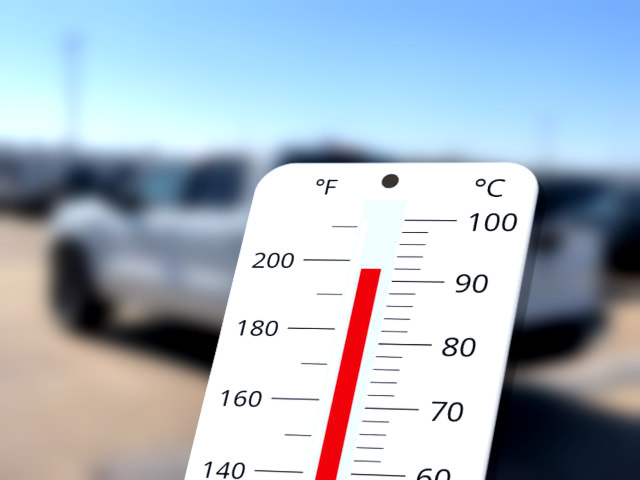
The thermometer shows 92 °C
